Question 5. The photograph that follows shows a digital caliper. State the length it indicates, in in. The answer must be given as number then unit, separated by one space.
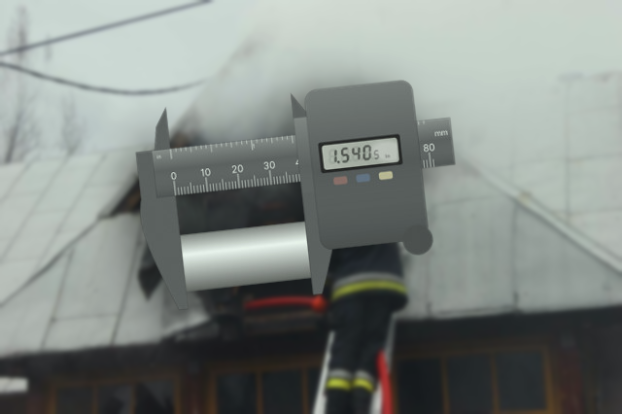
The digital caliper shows 1.5405 in
